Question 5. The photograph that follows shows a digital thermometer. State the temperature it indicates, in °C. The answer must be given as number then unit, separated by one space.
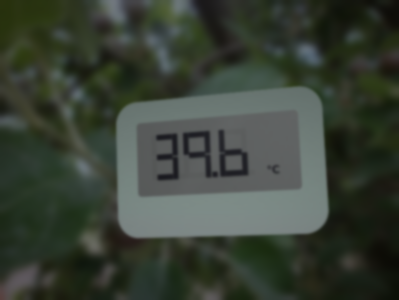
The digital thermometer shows 39.6 °C
